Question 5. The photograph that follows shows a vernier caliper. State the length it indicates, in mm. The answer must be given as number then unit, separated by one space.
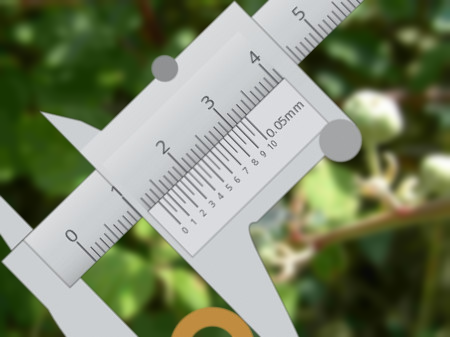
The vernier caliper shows 13.6 mm
